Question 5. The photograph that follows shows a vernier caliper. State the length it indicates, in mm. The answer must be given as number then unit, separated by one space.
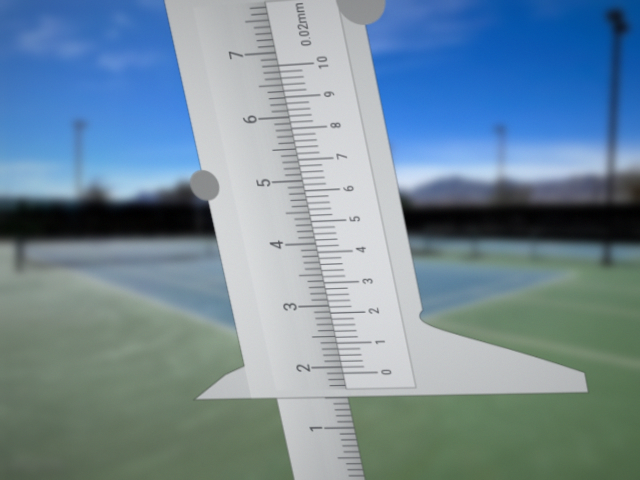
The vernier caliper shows 19.0 mm
